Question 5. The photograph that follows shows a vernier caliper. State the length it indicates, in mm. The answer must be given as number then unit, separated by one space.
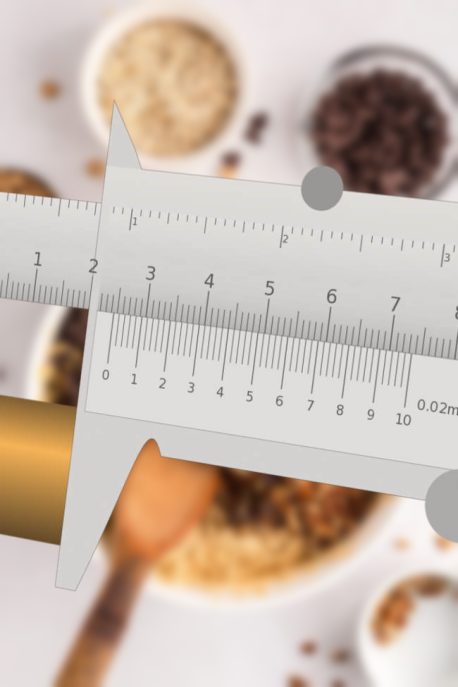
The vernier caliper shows 24.4 mm
